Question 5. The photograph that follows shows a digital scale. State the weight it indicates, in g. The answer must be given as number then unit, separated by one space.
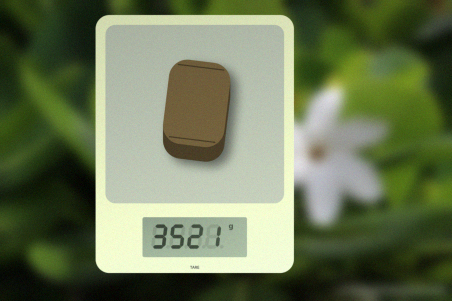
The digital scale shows 3521 g
